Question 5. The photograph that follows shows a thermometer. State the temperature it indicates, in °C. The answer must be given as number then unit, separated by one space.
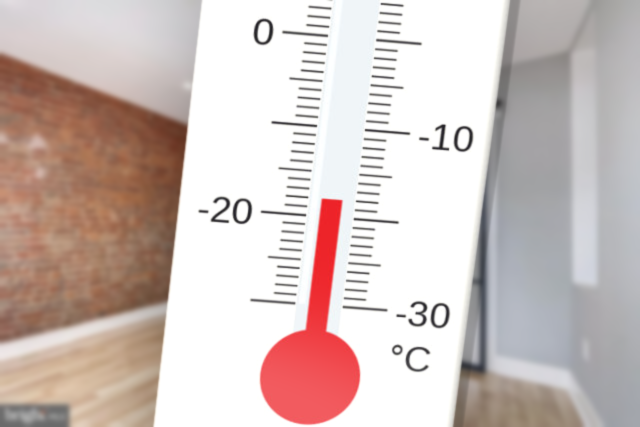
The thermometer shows -18 °C
